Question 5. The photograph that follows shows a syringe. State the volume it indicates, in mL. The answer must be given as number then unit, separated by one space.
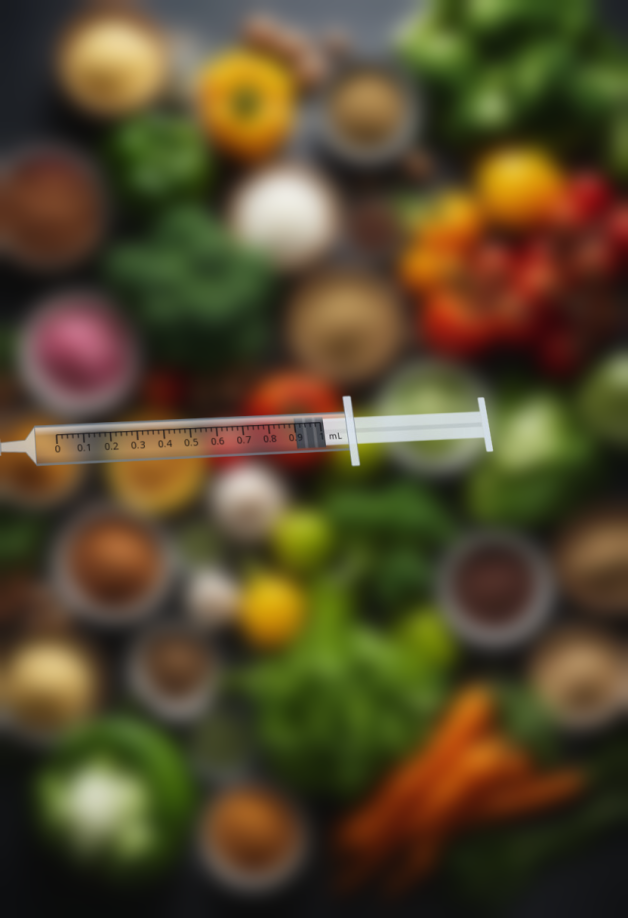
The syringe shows 0.9 mL
